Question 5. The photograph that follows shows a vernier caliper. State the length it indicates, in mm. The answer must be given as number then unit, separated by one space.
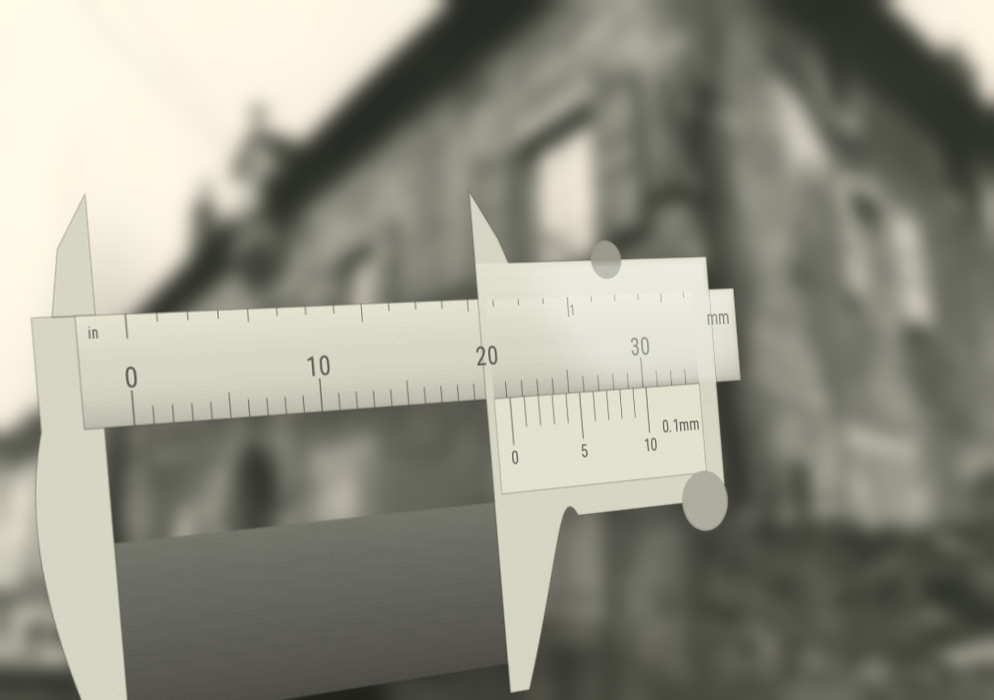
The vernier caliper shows 21.2 mm
